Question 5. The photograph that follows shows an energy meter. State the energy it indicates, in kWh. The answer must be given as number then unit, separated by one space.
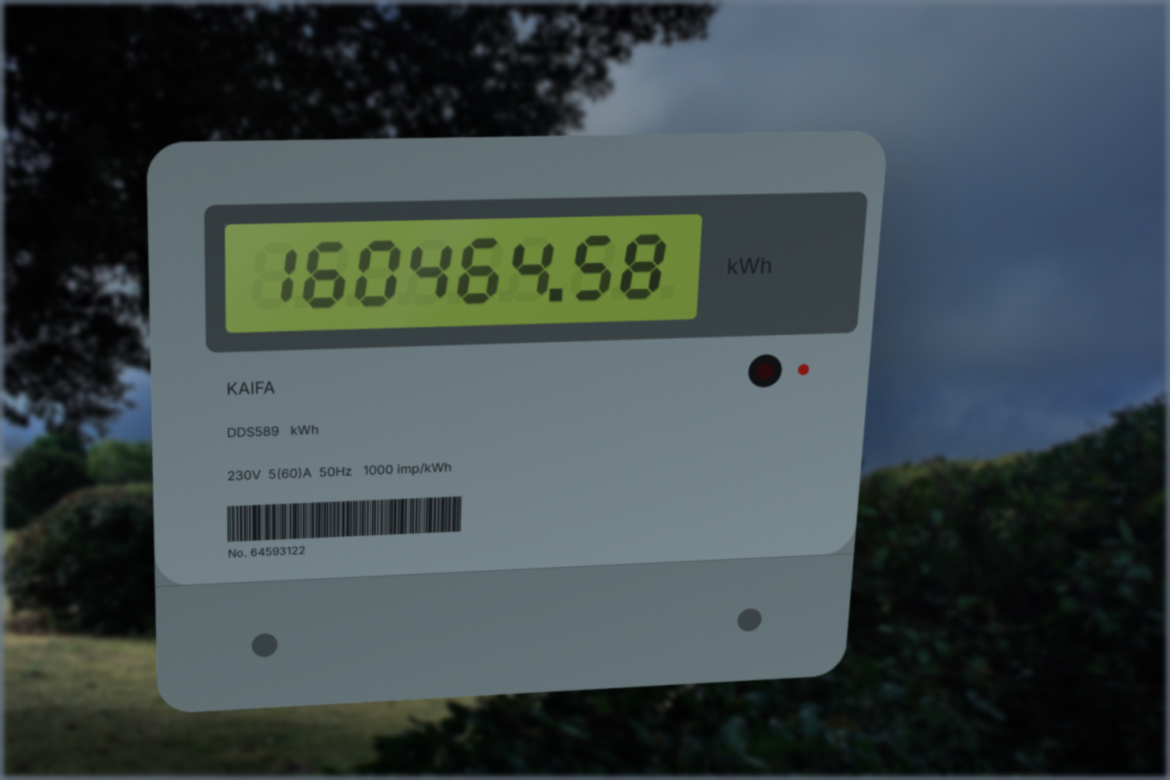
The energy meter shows 160464.58 kWh
